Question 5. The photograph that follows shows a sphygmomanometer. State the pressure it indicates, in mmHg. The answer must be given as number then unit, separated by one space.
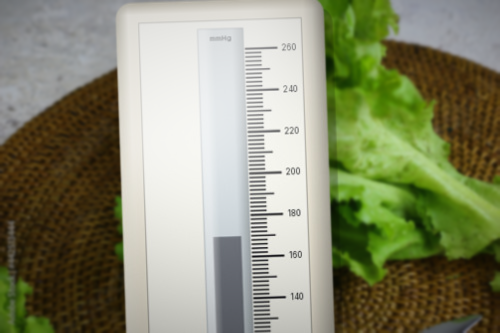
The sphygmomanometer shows 170 mmHg
